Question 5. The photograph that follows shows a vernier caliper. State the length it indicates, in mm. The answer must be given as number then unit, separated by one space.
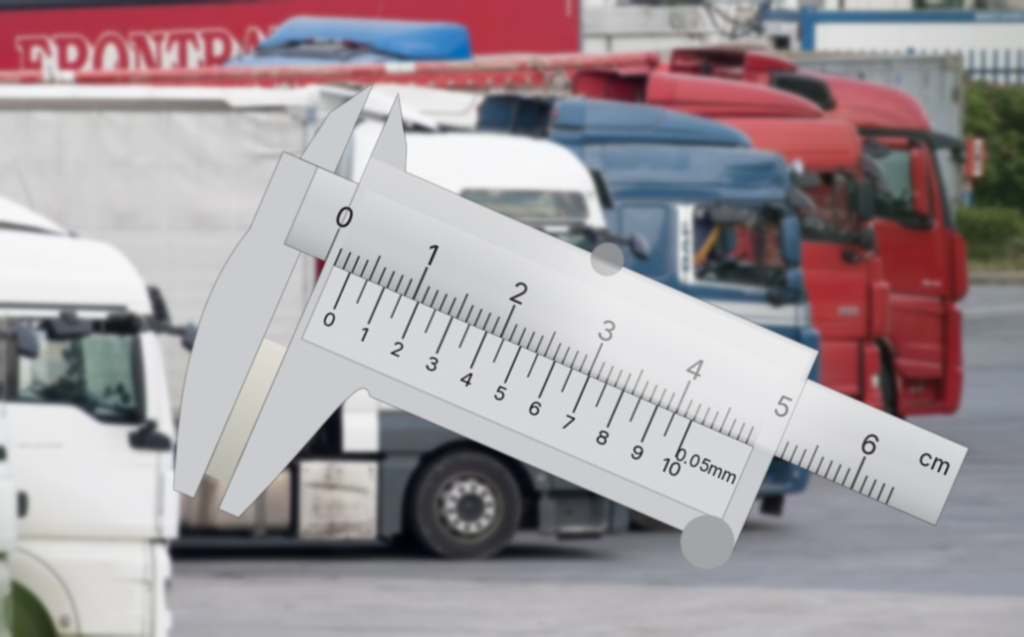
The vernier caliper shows 2.8 mm
